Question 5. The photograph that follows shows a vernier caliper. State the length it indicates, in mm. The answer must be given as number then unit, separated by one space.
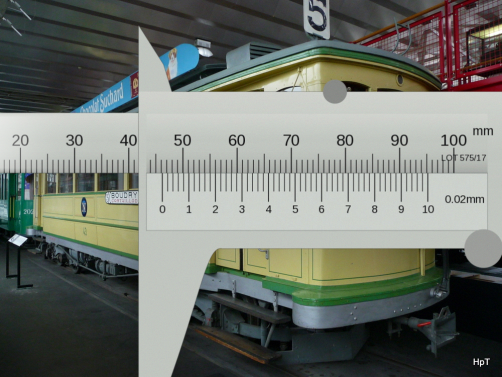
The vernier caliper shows 46.2 mm
